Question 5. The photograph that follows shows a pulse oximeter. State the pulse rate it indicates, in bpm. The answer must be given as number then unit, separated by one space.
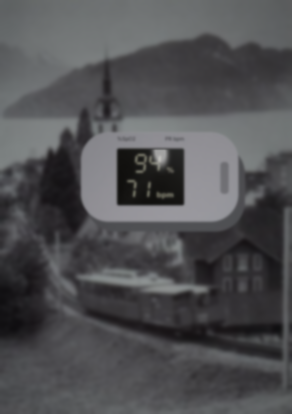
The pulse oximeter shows 71 bpm
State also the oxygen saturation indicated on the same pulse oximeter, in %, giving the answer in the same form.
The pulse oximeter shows 94 %
